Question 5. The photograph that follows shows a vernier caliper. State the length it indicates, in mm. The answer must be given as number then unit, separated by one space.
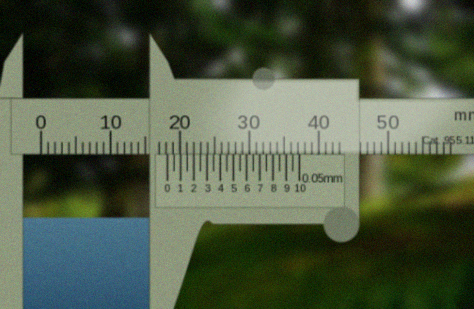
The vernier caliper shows 18.2 mm
